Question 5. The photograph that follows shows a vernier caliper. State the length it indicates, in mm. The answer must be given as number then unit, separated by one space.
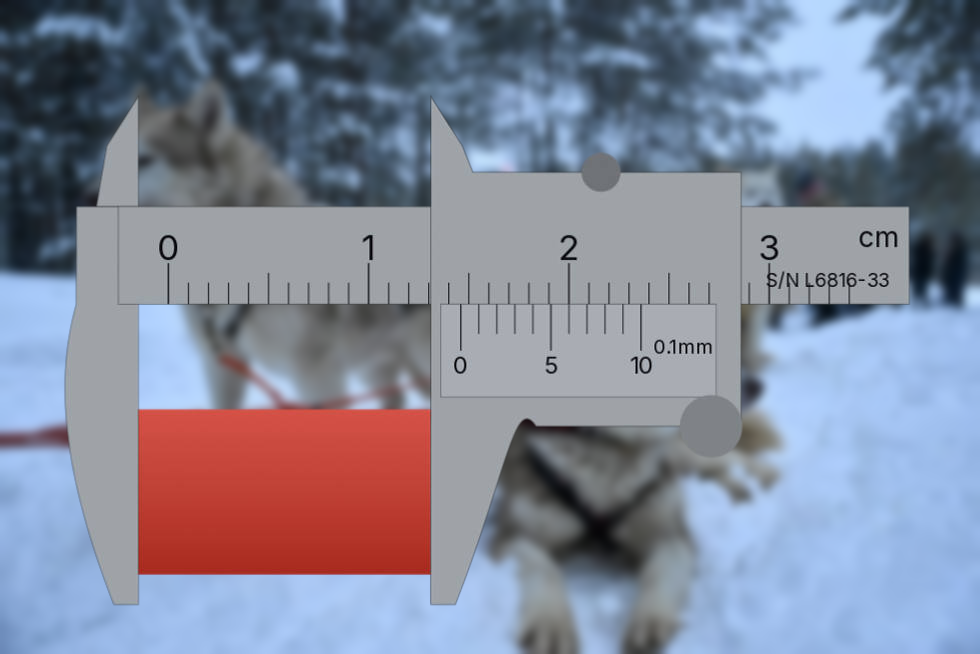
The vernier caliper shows 14.6 mm
